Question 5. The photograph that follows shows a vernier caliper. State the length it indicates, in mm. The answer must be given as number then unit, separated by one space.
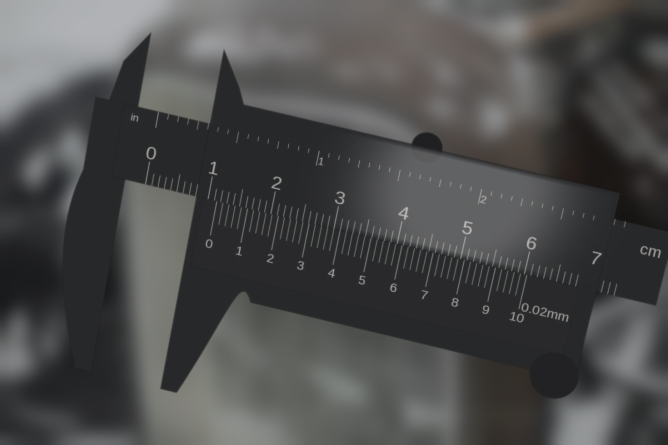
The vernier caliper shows 11.4 mm
